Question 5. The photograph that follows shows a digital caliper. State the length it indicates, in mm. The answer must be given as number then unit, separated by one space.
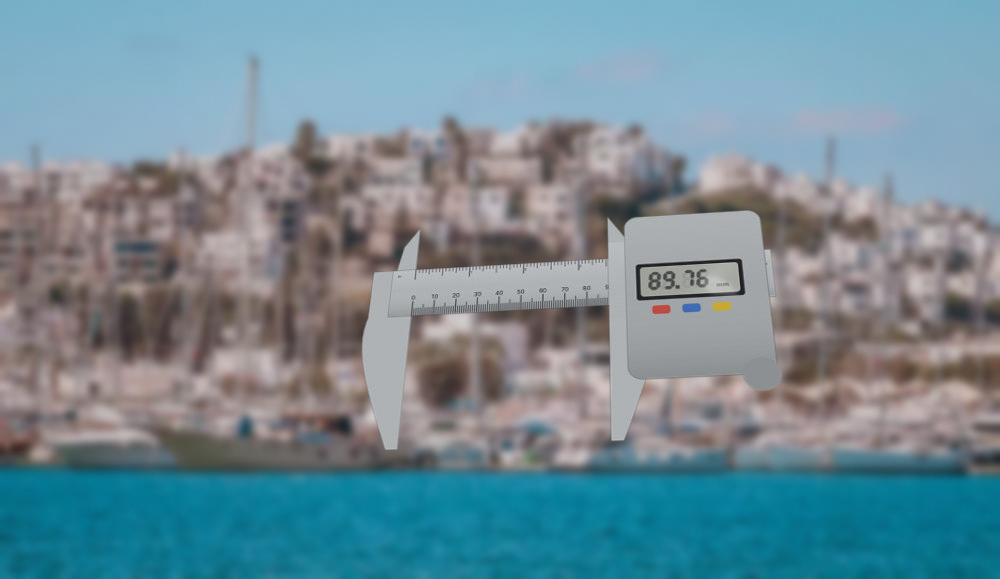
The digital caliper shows 89.76 mm
